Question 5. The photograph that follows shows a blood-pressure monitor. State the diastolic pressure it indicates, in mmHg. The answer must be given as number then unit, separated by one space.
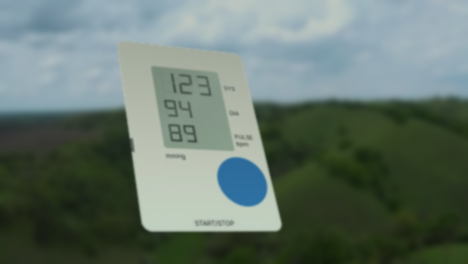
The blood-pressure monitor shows 94 mmHg
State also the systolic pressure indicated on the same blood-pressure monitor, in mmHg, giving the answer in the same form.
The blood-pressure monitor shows 123 mmHg
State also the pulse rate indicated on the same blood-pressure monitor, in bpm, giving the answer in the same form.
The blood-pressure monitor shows 89 bpm
